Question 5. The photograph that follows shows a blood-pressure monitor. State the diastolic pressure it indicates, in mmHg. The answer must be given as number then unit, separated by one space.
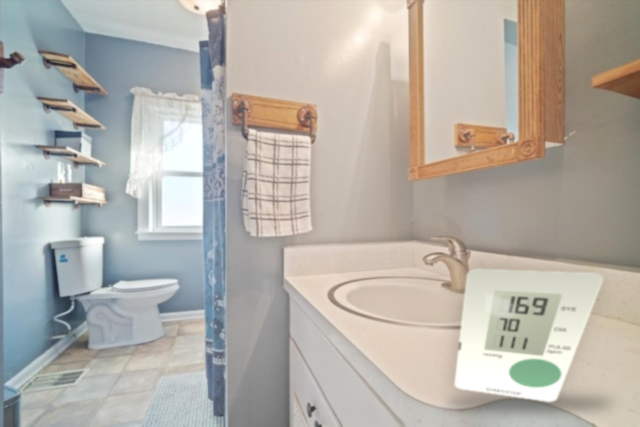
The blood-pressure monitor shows 70 mmHg
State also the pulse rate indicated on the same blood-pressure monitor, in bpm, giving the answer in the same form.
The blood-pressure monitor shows 111 bpm
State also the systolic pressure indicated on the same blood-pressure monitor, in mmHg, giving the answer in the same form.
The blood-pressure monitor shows 169 mmHg
